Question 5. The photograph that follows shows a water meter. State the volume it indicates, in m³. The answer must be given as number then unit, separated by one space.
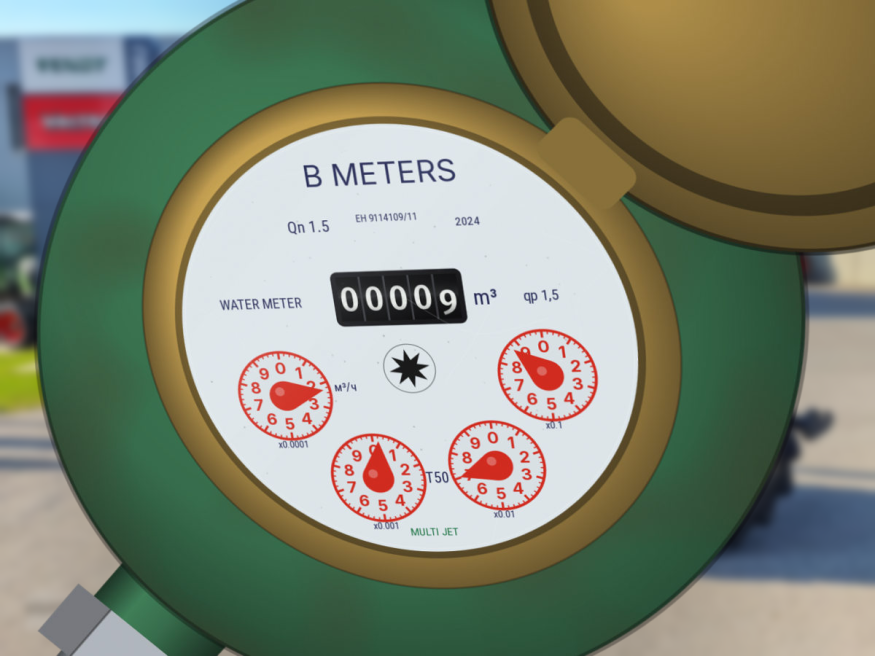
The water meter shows 8.8702 m³
